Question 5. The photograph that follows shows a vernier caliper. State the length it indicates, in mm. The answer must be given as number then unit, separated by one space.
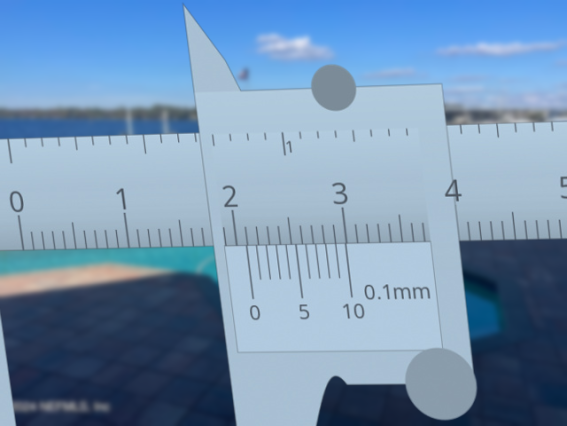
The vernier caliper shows 20.9 mm
